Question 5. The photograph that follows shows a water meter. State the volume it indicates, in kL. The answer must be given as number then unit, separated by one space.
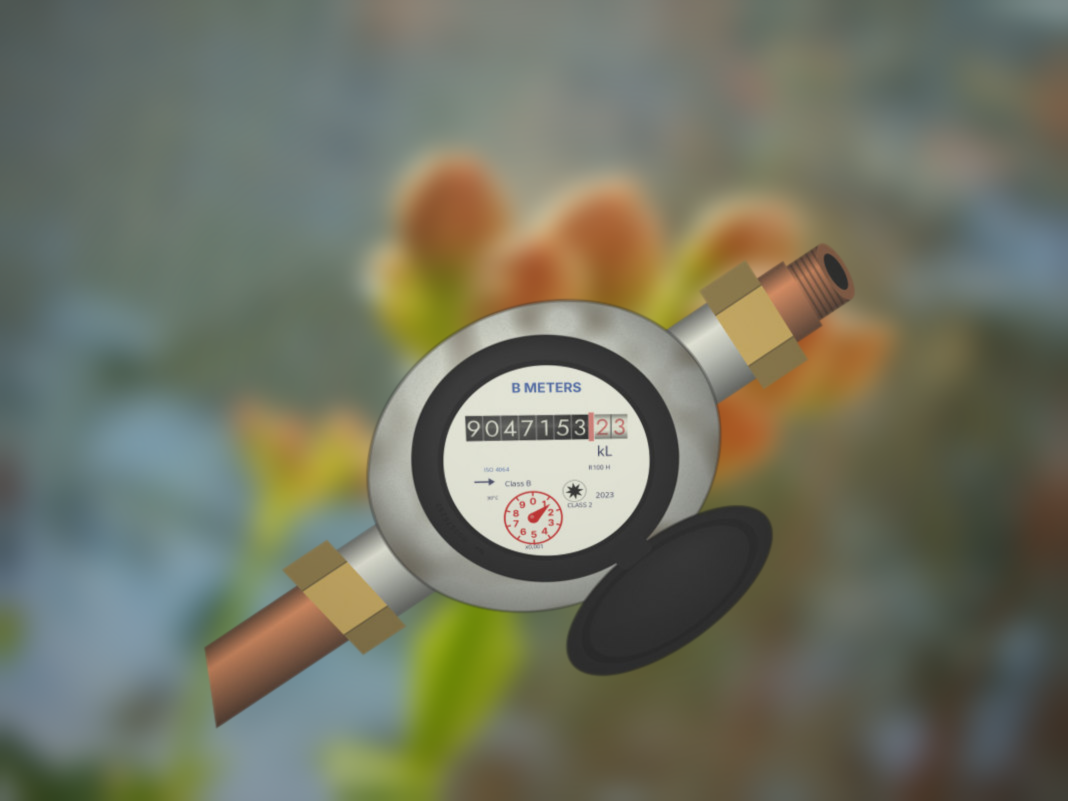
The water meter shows 9047153.231 kL
